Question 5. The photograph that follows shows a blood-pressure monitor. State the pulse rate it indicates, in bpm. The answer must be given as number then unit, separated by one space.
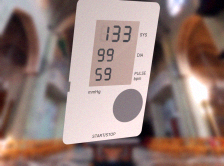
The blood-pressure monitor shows 59 bpm
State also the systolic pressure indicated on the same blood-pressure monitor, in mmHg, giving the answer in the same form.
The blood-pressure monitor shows 133 mmHg
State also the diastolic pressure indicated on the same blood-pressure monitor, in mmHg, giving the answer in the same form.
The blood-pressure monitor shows 99 mmHg
